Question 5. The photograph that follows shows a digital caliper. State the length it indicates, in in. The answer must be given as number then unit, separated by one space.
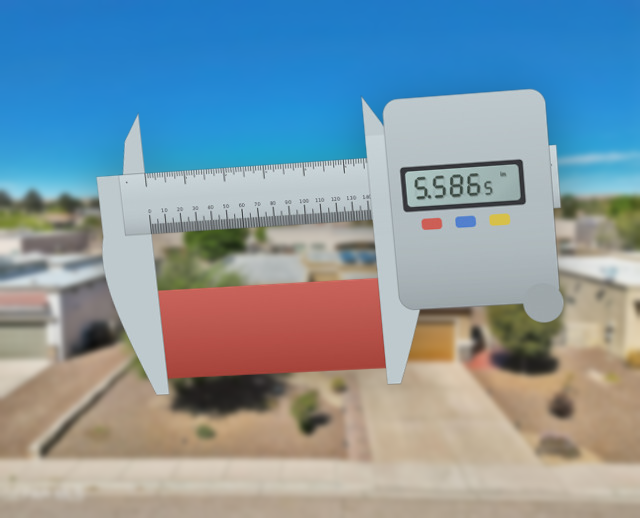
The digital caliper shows 5.5865 in
